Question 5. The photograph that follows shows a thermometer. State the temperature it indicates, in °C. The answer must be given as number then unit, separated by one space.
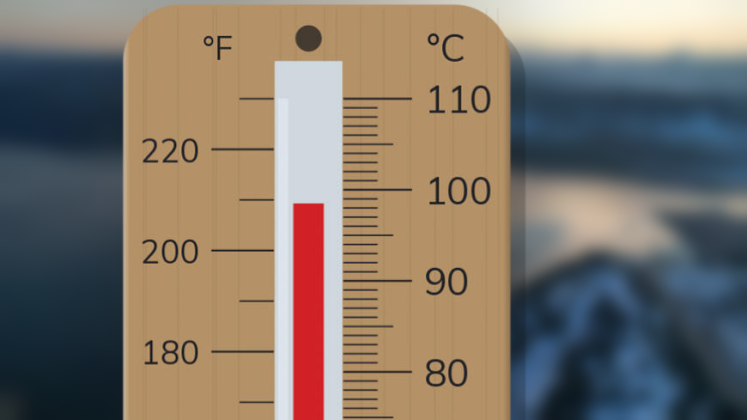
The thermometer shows 98.5 °C
